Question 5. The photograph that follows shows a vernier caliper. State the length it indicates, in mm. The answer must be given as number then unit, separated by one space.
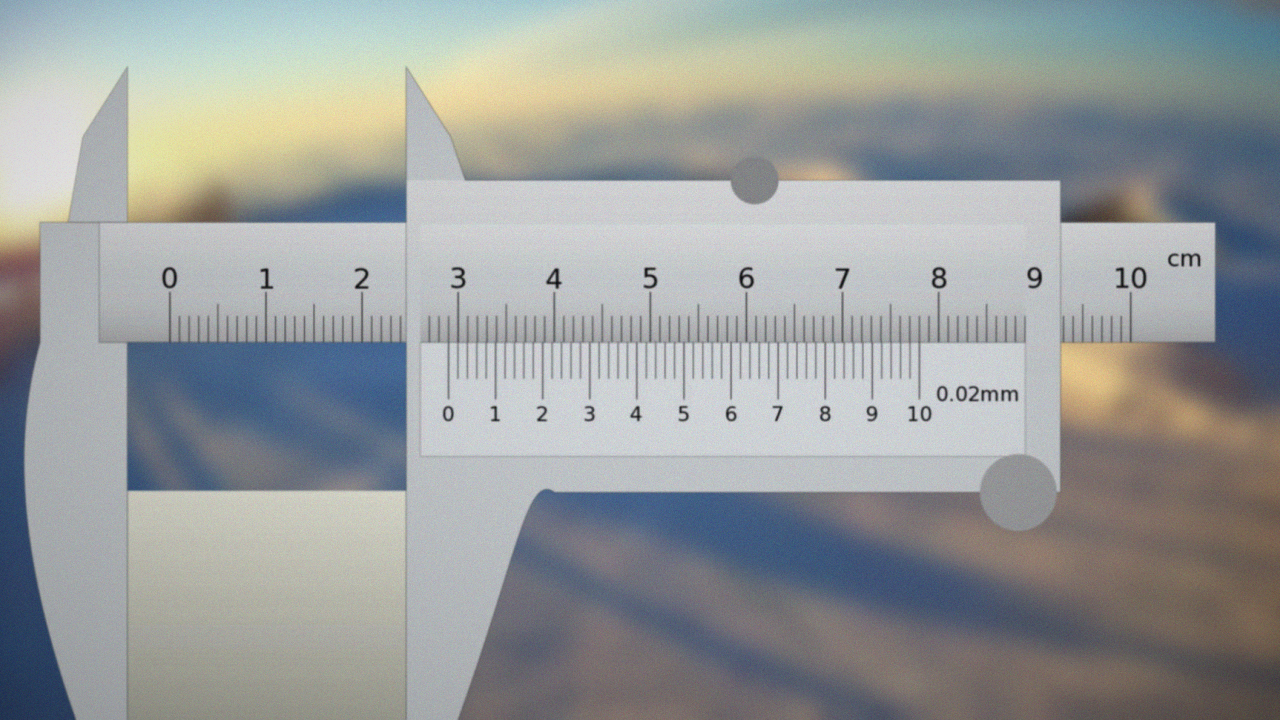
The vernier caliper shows 29.0 mm
